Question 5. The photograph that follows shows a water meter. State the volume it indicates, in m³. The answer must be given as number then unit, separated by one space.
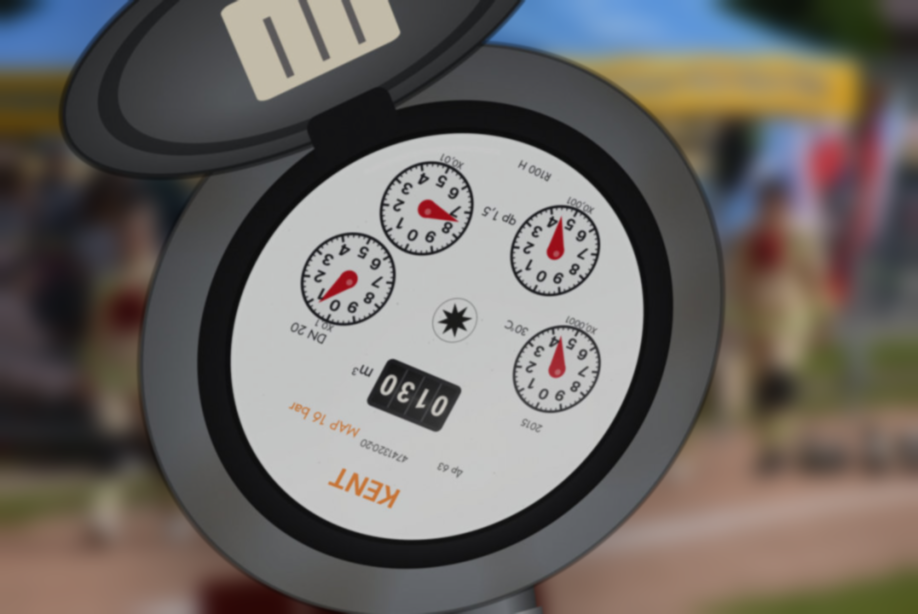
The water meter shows 130.0744 m³
